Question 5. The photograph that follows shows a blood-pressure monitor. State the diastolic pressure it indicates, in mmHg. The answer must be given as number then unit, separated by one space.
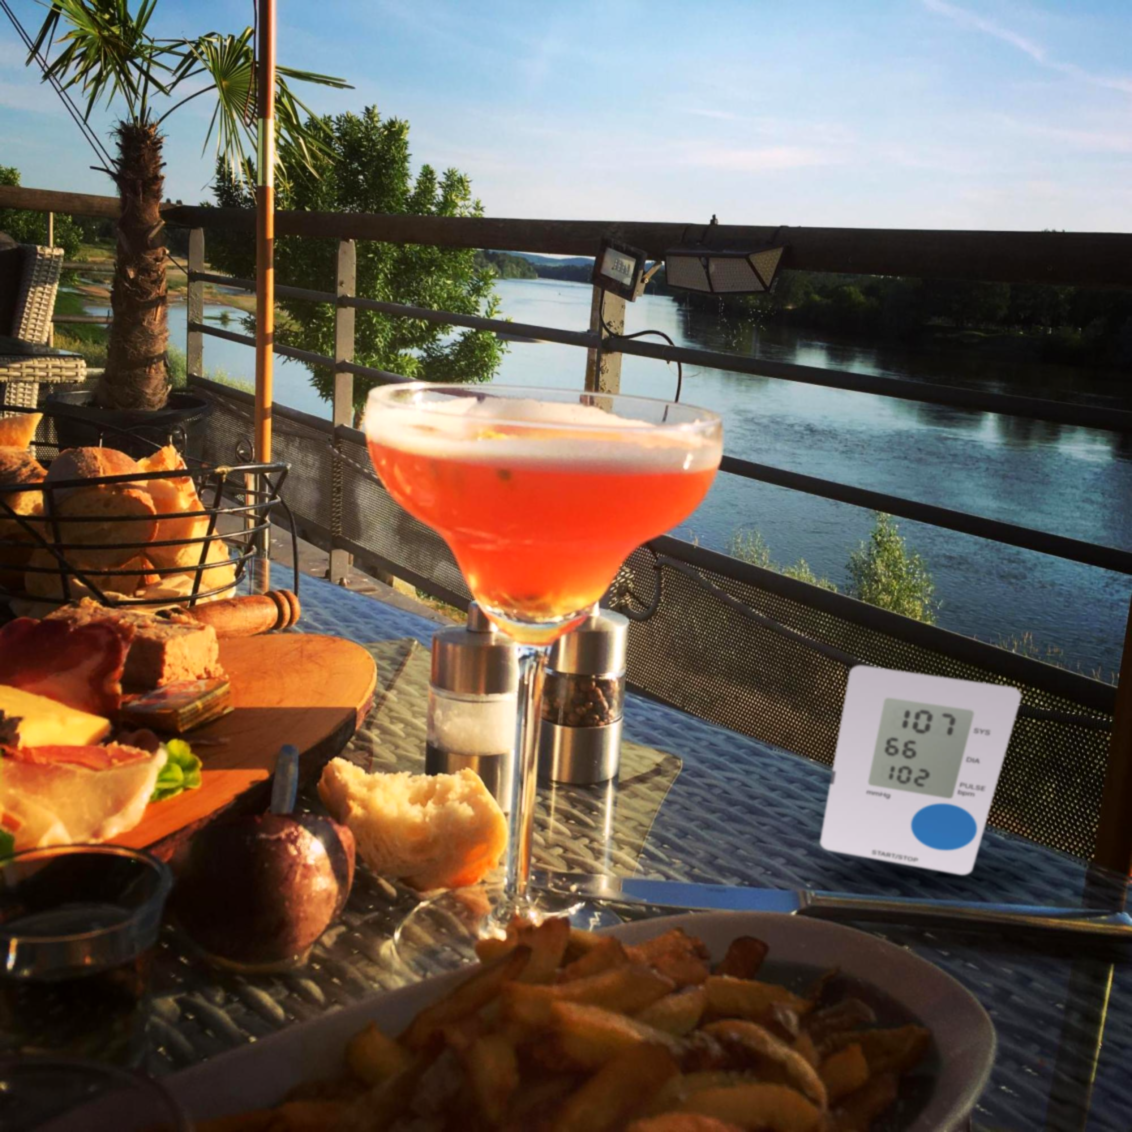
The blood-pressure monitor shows 66 mmHg
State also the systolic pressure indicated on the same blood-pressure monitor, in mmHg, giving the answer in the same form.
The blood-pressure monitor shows 107 mmHg
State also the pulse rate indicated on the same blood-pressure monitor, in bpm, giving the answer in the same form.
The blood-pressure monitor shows 102 bpm
